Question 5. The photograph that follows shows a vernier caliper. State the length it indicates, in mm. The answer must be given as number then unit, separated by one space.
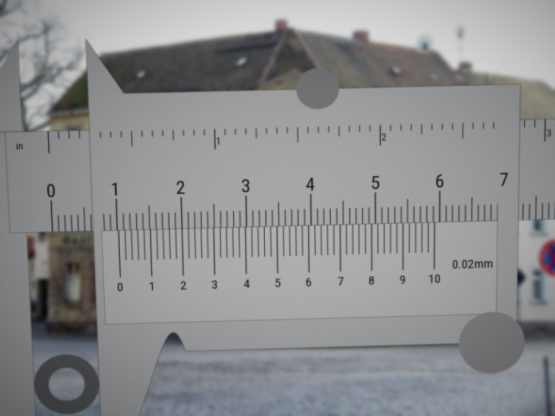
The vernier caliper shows 10.2 mm
